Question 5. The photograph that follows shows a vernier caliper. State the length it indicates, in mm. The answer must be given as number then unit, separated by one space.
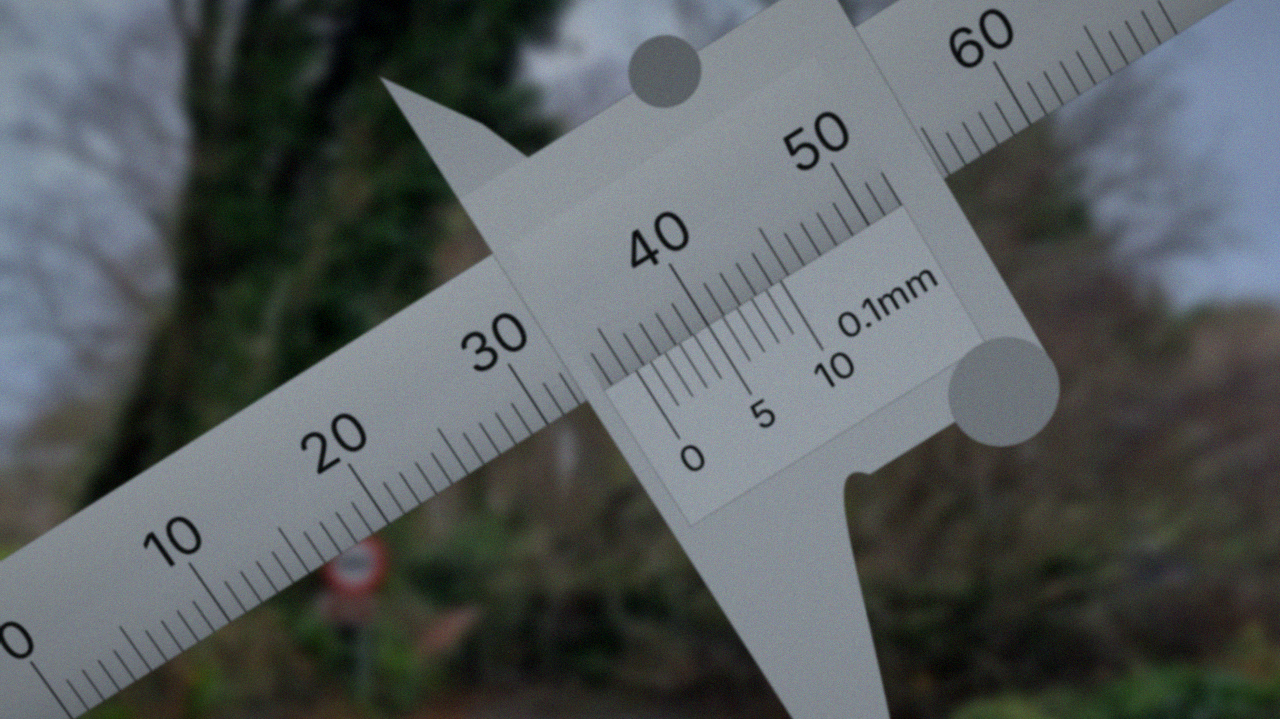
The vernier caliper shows 35.5 mm
